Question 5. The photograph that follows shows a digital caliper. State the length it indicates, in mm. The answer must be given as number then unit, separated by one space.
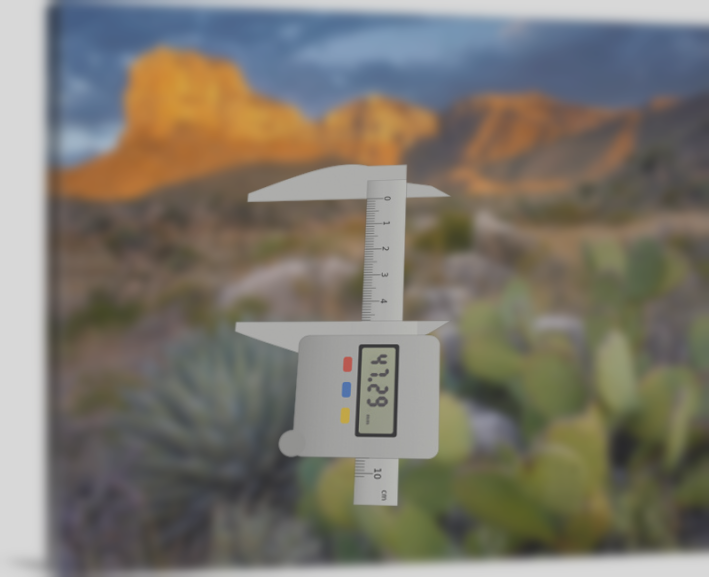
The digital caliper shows 47.29 mm
